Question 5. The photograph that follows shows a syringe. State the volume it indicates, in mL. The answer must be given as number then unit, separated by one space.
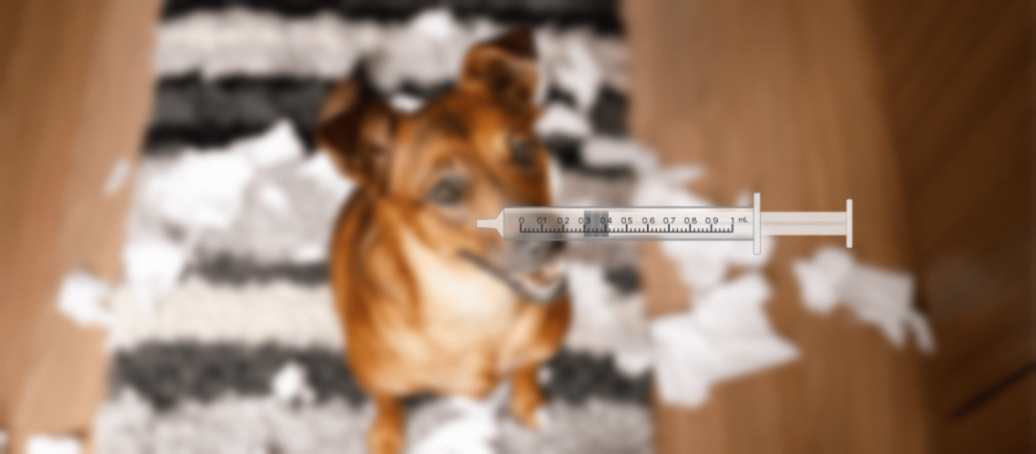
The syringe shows 0.3 mL
